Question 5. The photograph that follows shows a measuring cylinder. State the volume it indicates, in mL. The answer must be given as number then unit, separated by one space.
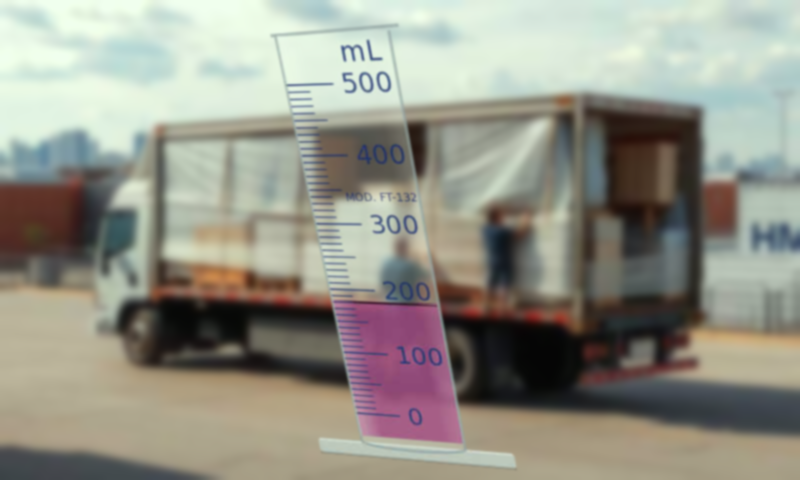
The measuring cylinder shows 180 mL
